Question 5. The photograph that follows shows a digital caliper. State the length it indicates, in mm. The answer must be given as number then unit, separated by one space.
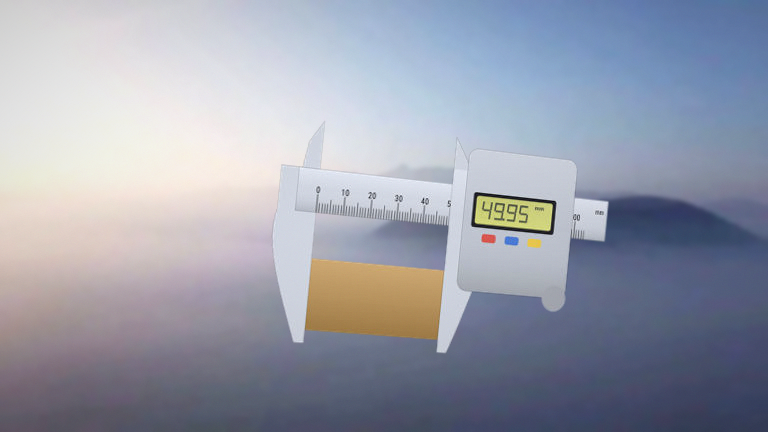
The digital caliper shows 49.95 mm
